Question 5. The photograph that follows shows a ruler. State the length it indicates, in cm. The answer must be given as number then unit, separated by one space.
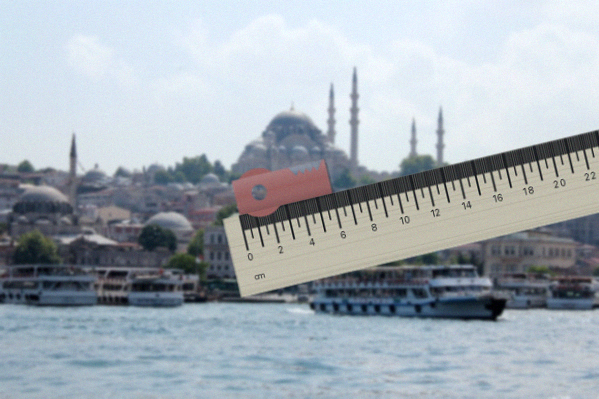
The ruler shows 6 cm
